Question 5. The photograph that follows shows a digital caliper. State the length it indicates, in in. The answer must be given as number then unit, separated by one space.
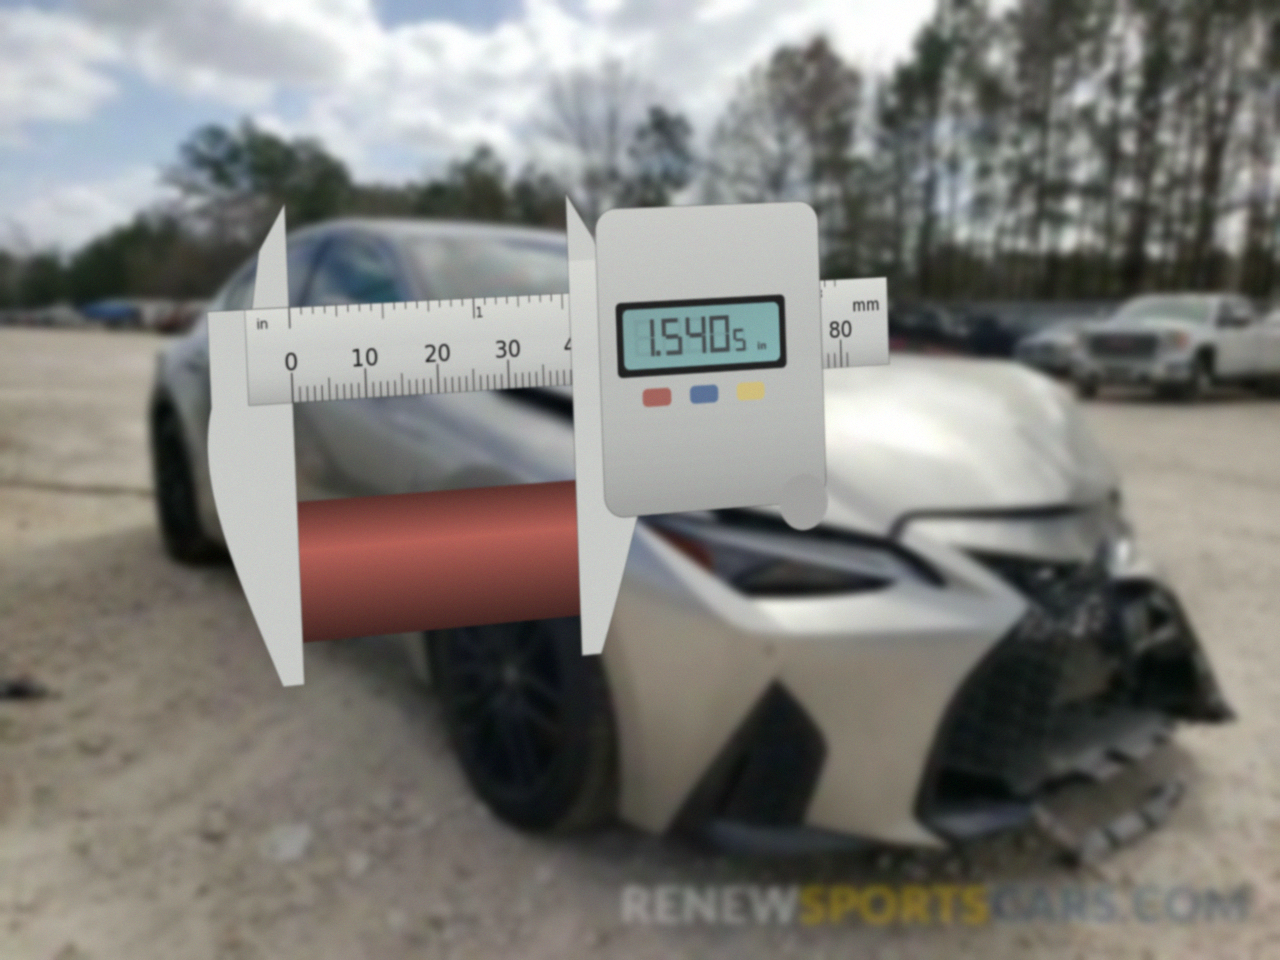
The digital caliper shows 1.5405 in
